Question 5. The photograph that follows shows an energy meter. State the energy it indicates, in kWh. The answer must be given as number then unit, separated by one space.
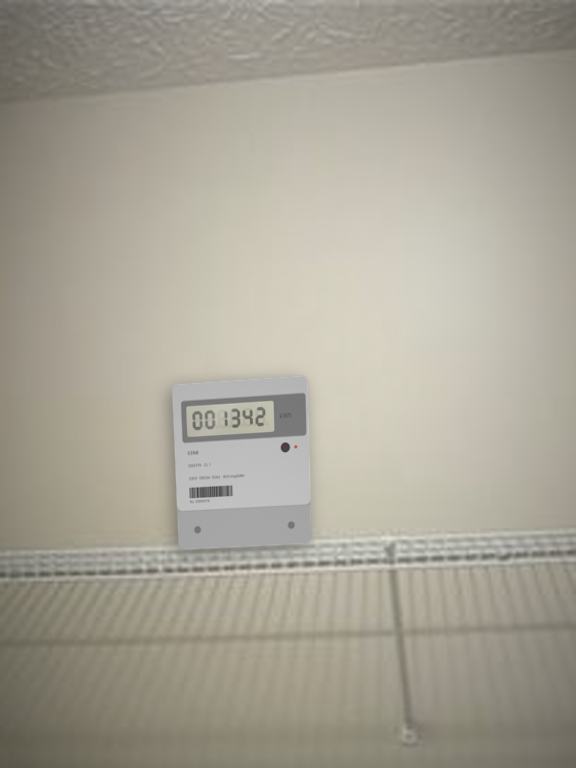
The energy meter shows 1342 kWh
